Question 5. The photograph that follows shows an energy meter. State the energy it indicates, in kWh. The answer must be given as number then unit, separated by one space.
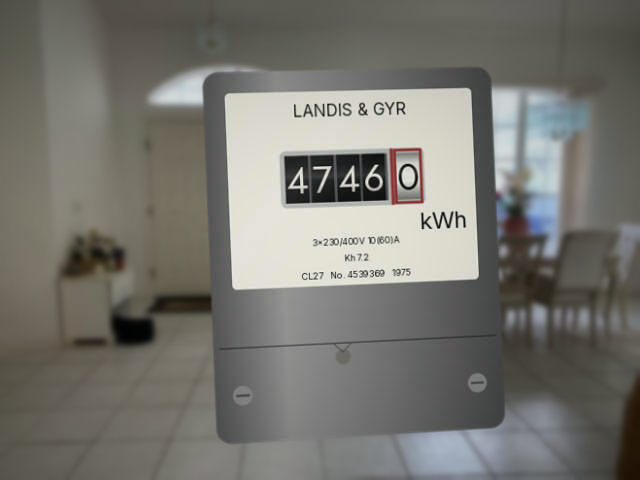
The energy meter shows 4746.0 kWh
